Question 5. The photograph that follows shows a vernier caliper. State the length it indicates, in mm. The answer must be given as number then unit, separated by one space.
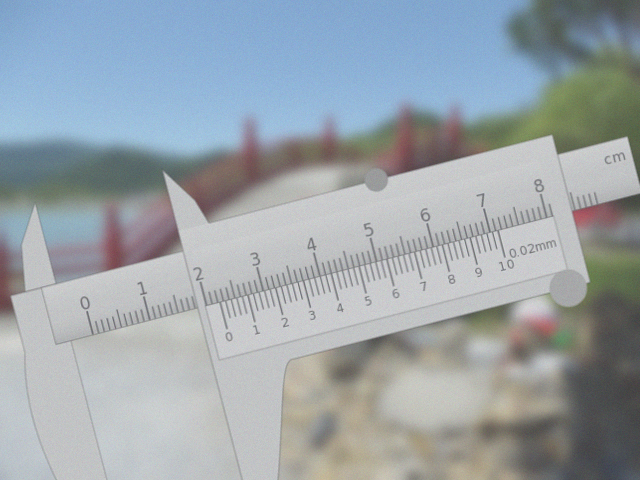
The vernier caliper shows 22.4 mm
